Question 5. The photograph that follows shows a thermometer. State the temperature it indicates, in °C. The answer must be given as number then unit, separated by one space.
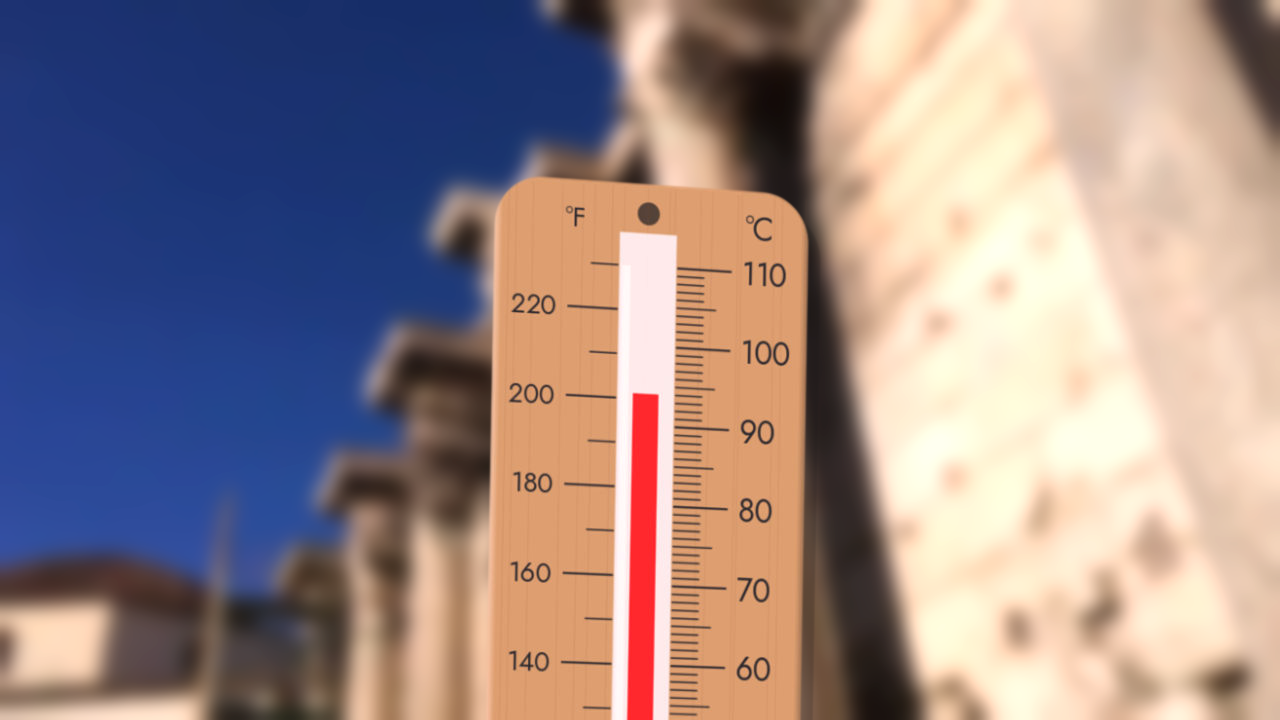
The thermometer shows 94 °C
